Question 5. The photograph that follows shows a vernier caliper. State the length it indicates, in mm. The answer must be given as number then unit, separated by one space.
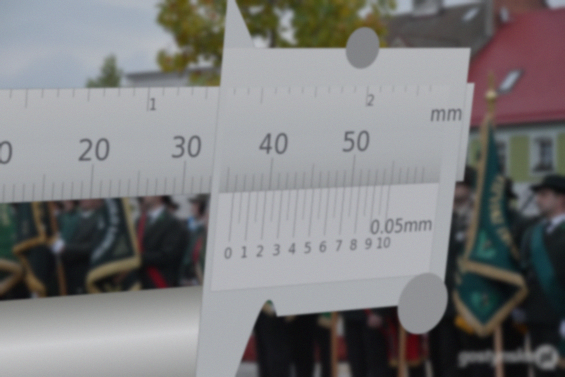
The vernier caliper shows 35.8 mm
